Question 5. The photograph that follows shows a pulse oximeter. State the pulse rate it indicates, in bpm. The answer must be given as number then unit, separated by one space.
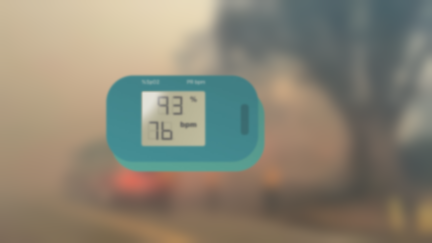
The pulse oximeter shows 76 bpm
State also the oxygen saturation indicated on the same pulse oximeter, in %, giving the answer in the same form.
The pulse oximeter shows 93 %
